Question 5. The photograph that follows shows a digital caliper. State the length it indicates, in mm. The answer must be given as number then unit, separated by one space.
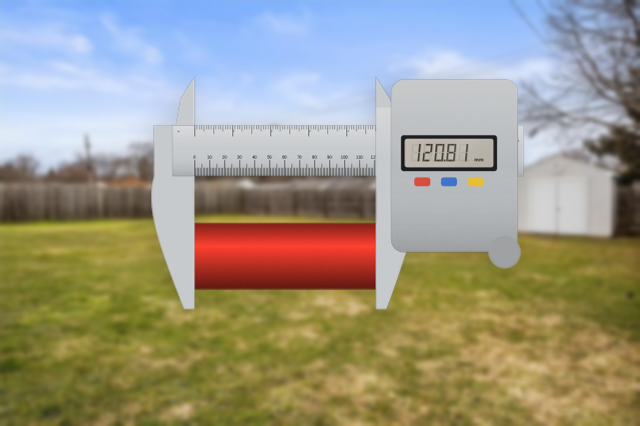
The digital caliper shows 120.81 mm
